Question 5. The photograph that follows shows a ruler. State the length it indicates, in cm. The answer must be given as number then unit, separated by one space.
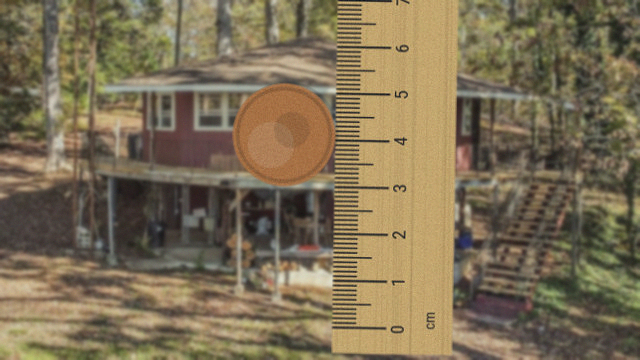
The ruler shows 2.2 cm
